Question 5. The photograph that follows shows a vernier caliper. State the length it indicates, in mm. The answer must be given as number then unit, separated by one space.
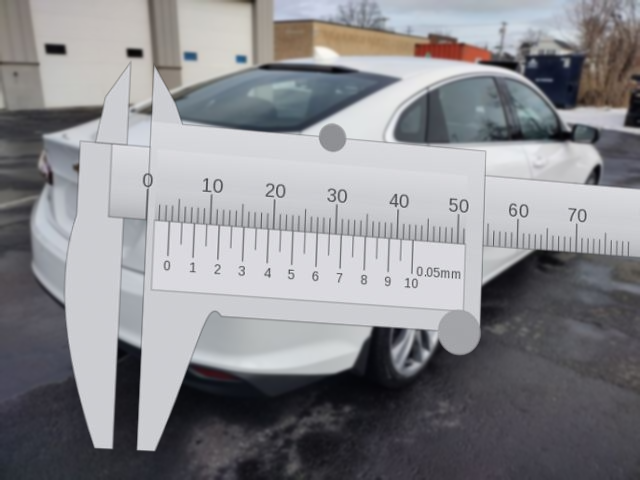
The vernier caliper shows 3.6 mm
